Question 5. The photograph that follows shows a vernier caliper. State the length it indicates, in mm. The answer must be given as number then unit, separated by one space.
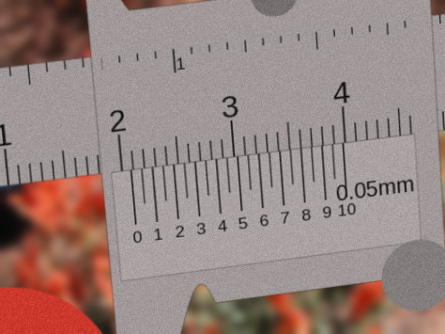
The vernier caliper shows 20.8 mm
